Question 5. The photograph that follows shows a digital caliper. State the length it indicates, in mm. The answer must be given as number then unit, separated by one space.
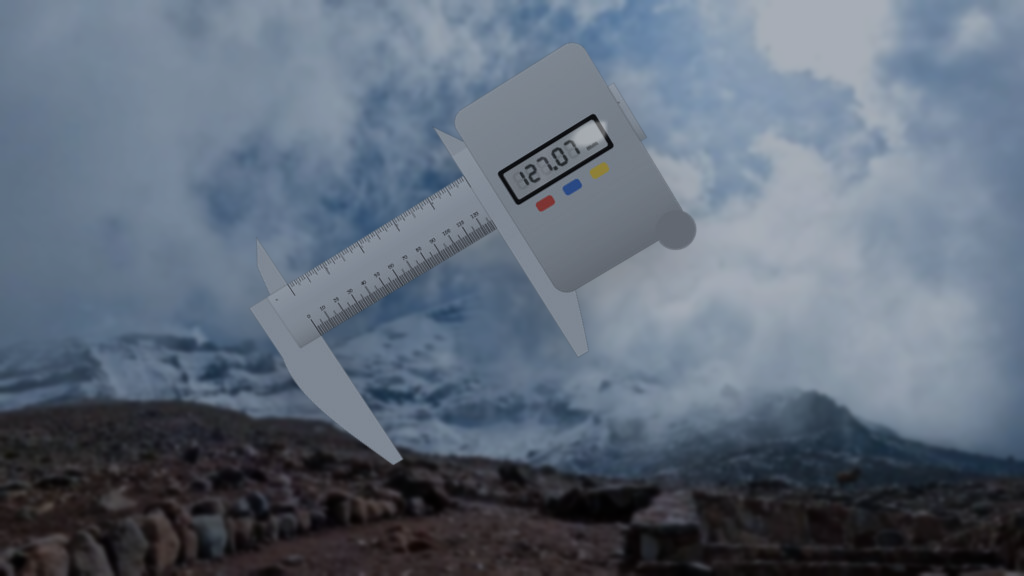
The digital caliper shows 127.07 mm
